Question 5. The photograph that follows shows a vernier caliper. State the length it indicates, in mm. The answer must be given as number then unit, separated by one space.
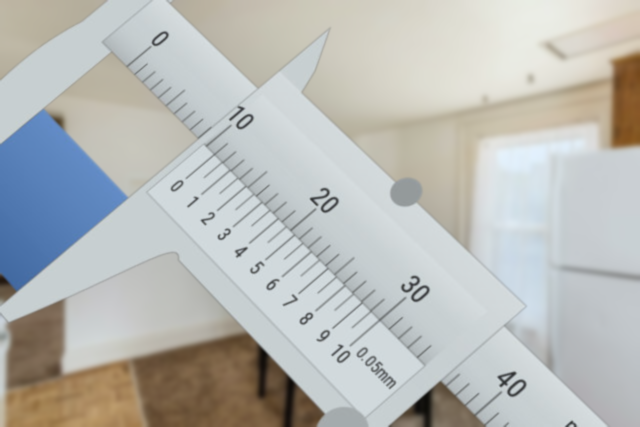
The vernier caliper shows 11.0 mm
